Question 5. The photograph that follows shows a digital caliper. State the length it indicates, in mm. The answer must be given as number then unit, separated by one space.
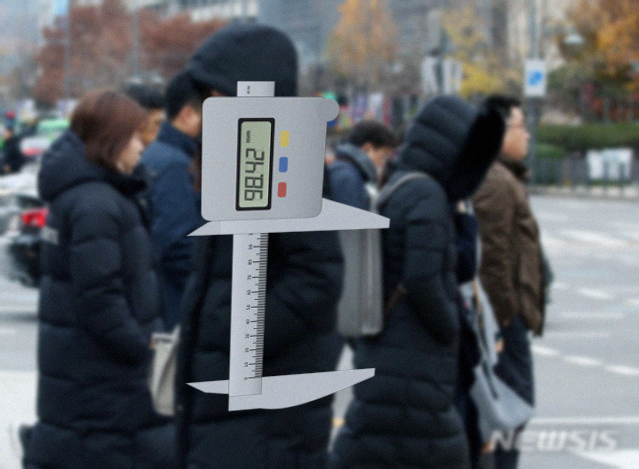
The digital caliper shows 98.42 mm
